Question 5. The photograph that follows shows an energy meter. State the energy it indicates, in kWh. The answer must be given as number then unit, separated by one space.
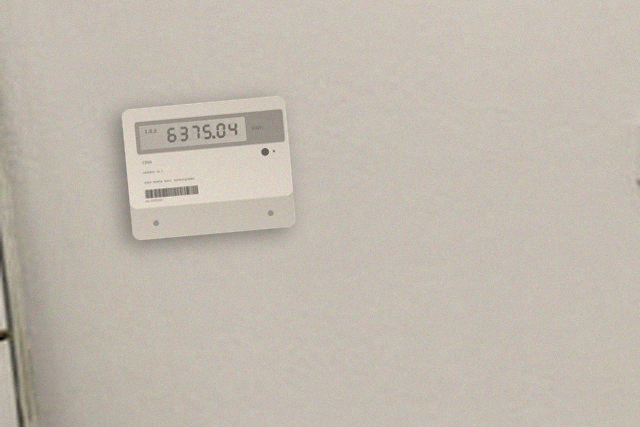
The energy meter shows 6375.04 kWh
